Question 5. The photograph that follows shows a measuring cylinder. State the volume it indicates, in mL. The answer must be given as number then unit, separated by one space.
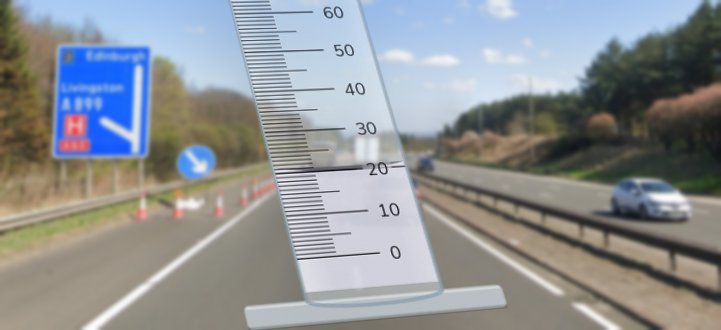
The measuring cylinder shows 20 mL
